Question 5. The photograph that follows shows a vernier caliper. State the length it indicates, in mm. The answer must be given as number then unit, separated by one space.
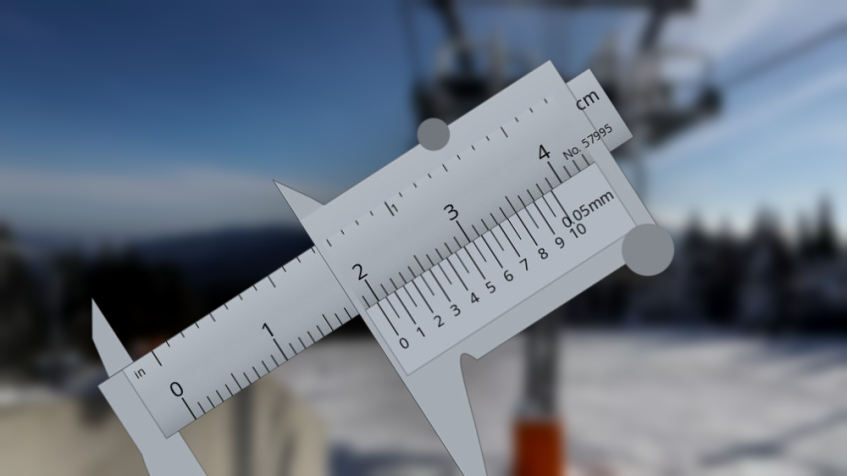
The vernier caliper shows 19.8 mm
